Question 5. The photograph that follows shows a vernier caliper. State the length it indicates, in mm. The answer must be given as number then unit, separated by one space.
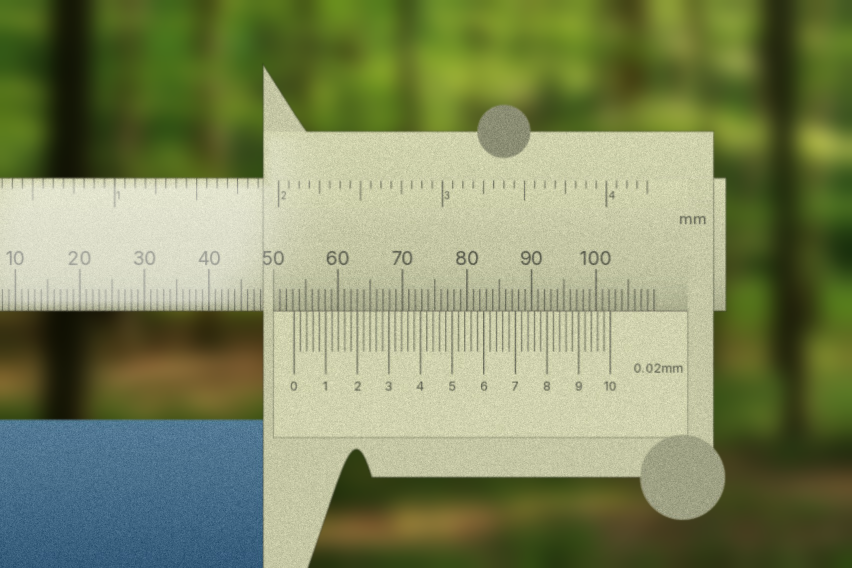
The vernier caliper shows 53.2 mm
